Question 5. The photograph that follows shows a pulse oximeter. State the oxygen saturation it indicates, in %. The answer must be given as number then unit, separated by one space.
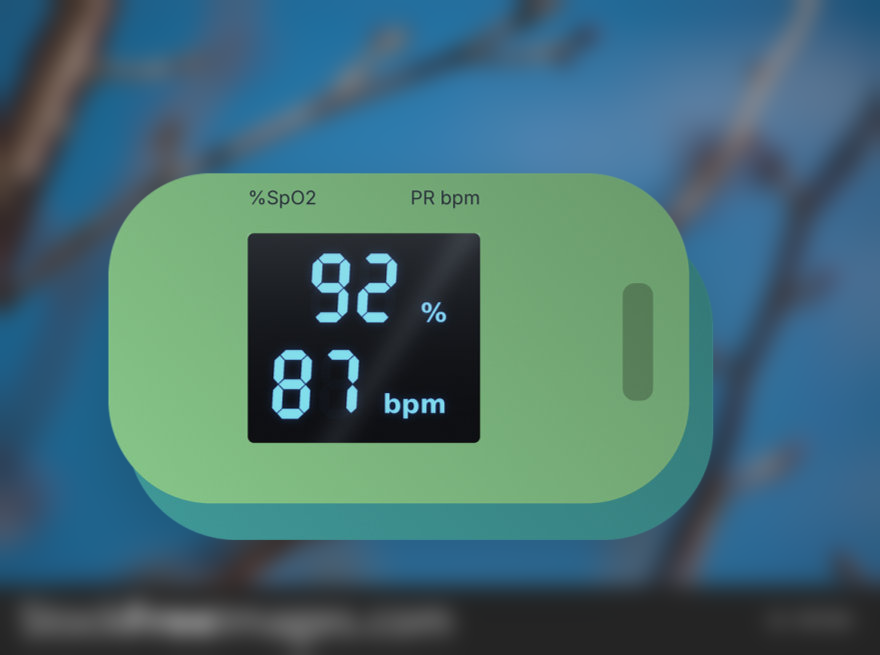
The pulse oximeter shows 92 %
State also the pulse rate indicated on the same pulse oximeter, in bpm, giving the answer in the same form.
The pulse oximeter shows 87 bpm
